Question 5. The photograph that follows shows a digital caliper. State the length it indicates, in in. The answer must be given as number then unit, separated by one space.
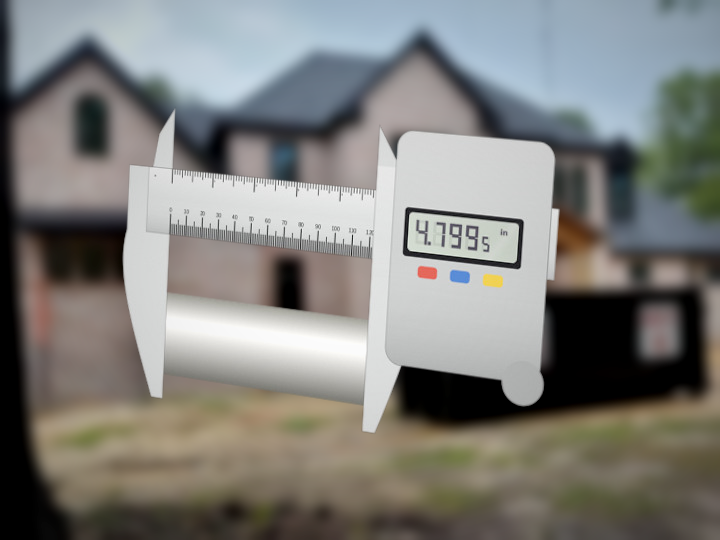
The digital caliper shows 4.7995 in
